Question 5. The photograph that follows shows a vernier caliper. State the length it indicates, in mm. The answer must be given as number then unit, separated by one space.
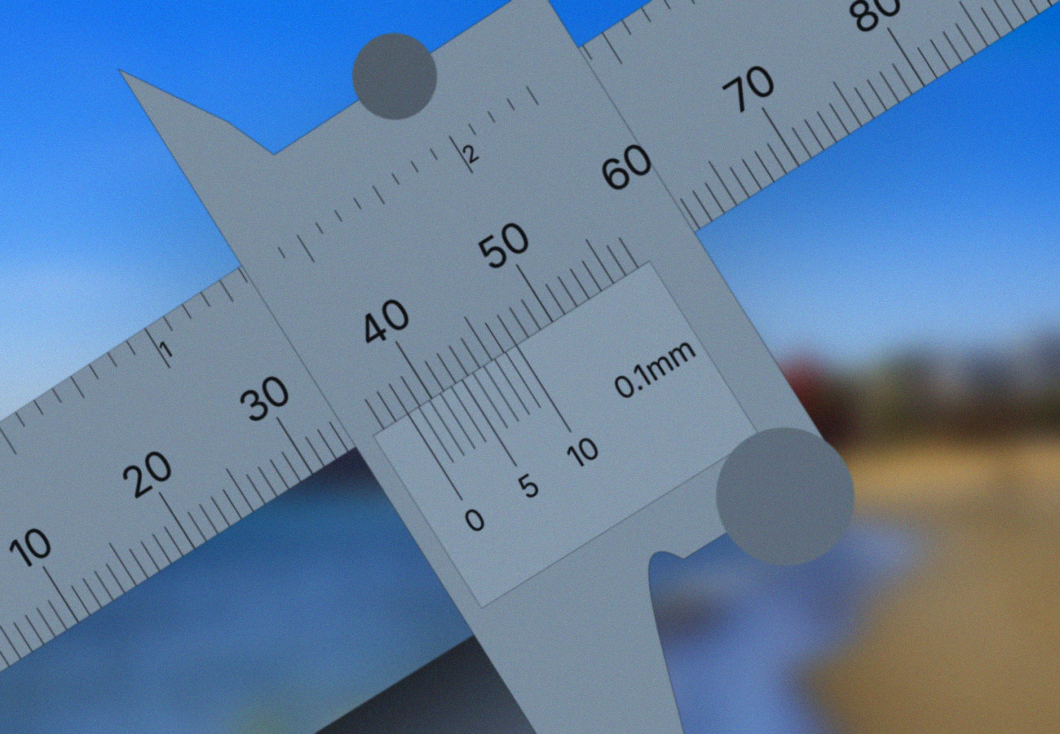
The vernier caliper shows 38.0 mm
